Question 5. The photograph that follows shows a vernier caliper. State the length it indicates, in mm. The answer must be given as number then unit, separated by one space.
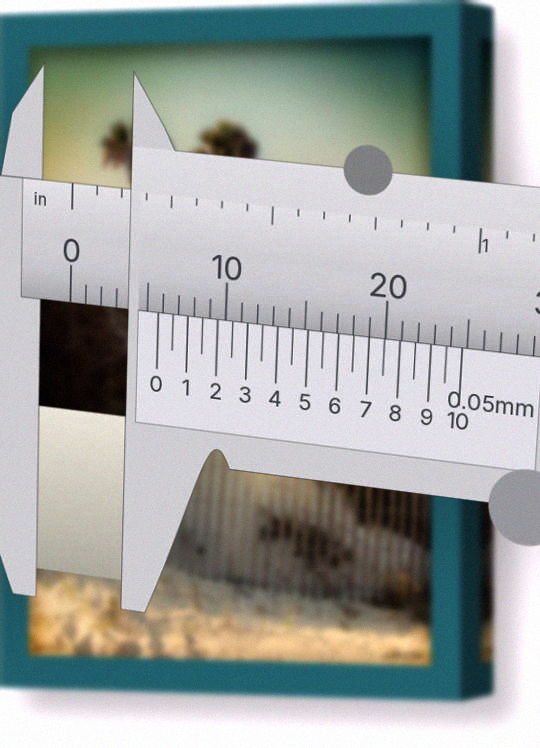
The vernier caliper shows 5.7 mm
